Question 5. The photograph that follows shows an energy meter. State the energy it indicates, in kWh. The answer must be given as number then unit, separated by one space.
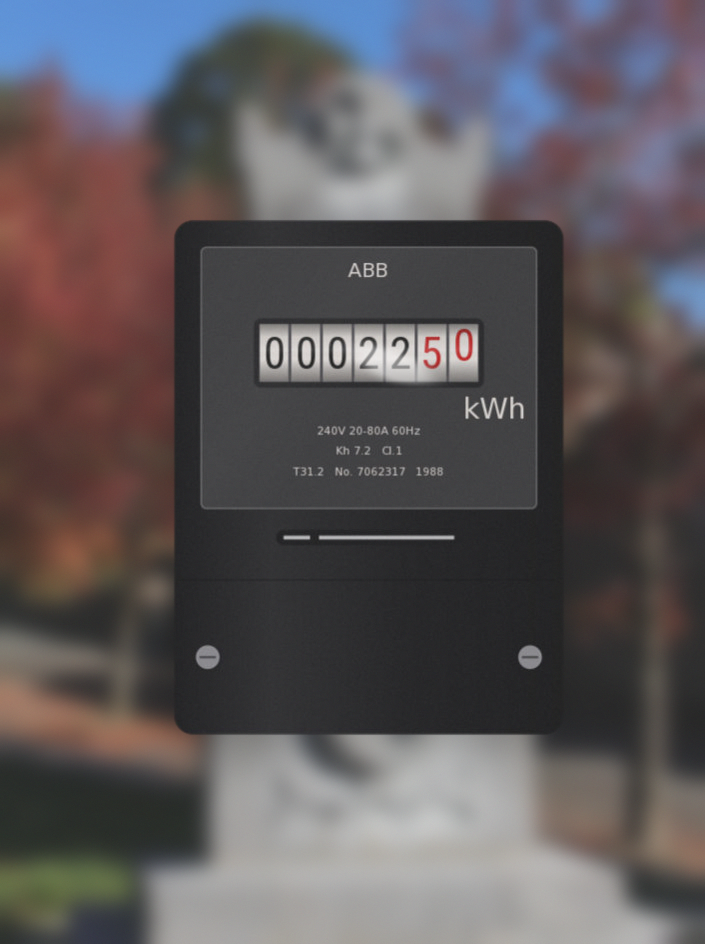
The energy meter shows 22.50 kWh
